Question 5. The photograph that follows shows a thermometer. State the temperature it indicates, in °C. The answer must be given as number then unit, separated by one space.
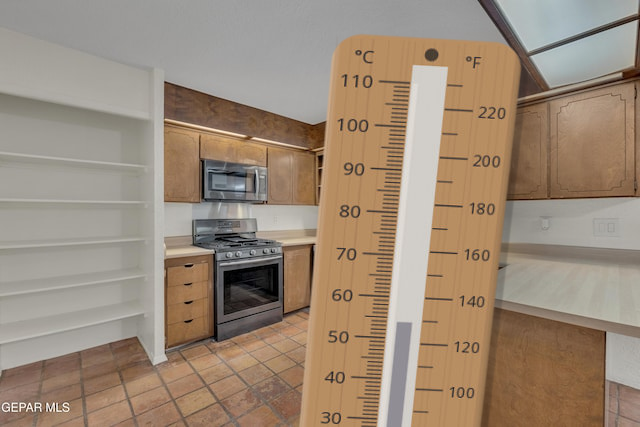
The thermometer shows 54 °C
